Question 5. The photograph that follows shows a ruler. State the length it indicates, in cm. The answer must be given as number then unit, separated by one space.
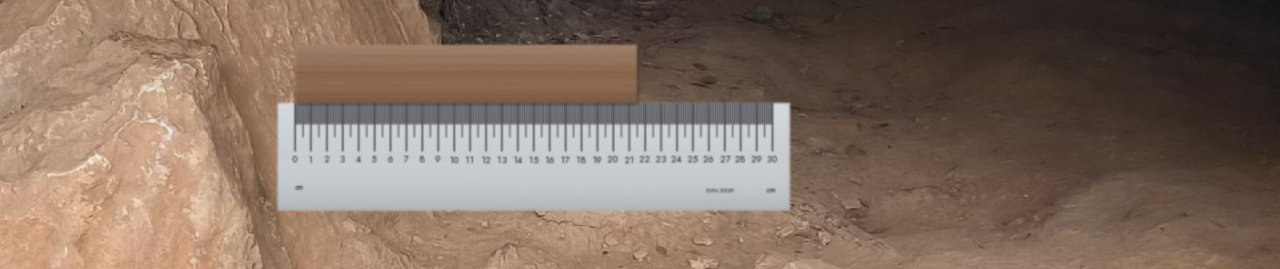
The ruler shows 21.5 cm
